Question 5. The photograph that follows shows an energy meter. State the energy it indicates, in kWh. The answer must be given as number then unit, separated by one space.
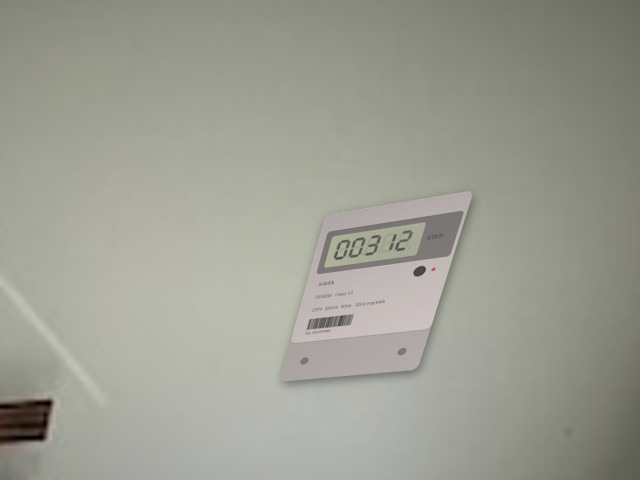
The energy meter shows 312 kWh
